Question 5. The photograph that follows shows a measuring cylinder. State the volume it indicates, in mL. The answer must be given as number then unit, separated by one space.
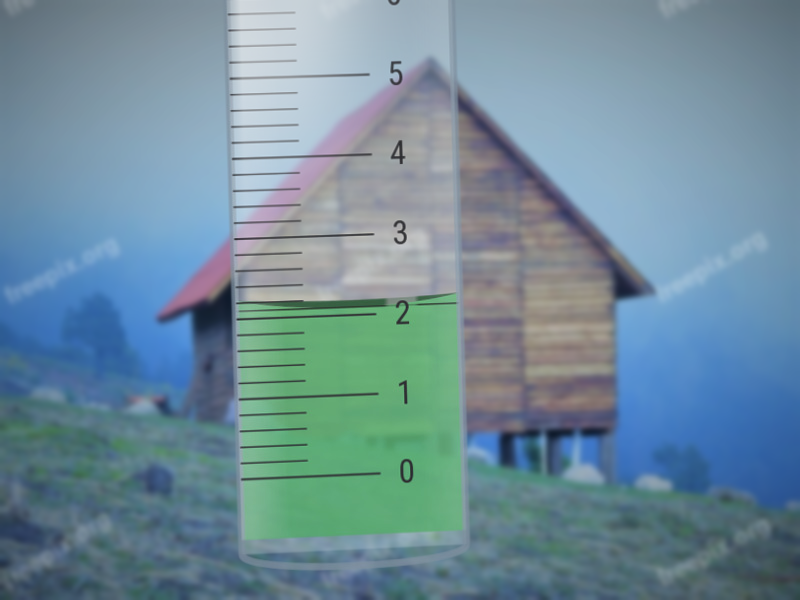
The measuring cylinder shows 2.1 mL
